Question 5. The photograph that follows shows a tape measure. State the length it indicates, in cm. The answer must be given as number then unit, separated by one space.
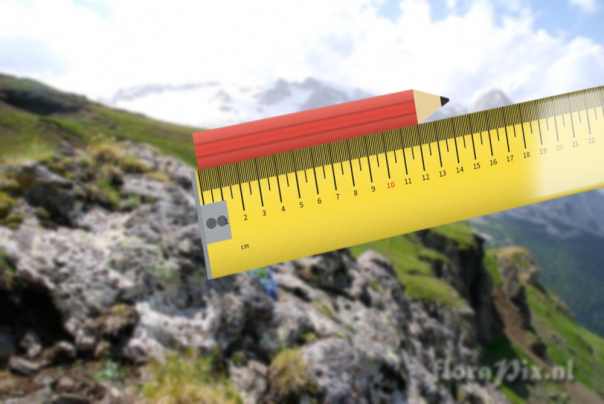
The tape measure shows 14 cm
